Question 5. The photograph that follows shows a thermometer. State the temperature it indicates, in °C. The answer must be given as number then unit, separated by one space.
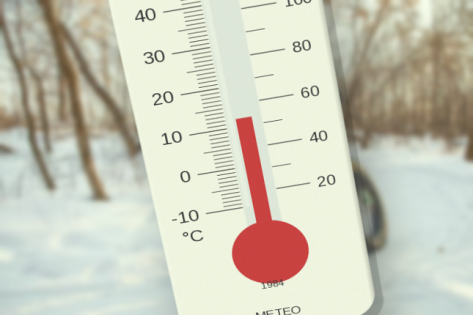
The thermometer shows 12 °C
